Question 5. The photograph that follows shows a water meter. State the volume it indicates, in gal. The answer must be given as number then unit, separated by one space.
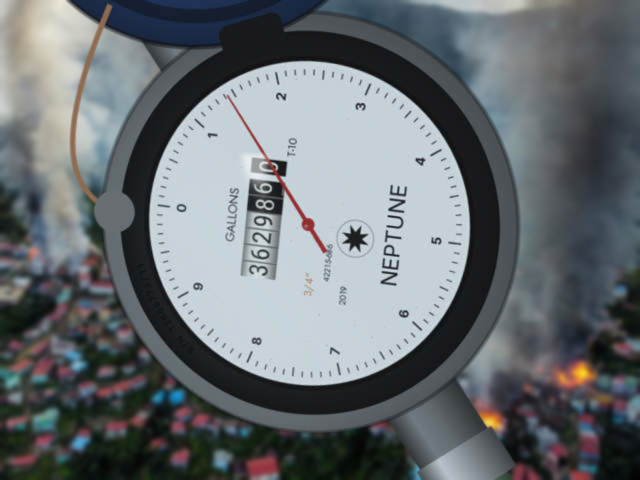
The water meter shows 3629861.4 gal
